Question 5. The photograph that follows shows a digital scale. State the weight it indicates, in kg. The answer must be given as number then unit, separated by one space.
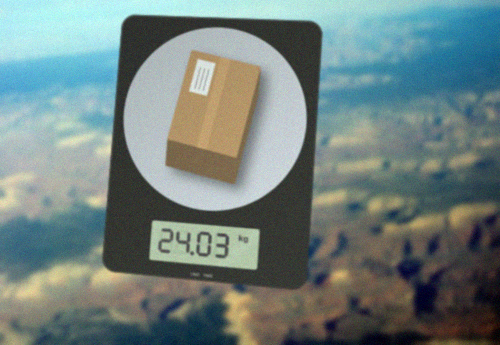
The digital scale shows 24.03 kg
